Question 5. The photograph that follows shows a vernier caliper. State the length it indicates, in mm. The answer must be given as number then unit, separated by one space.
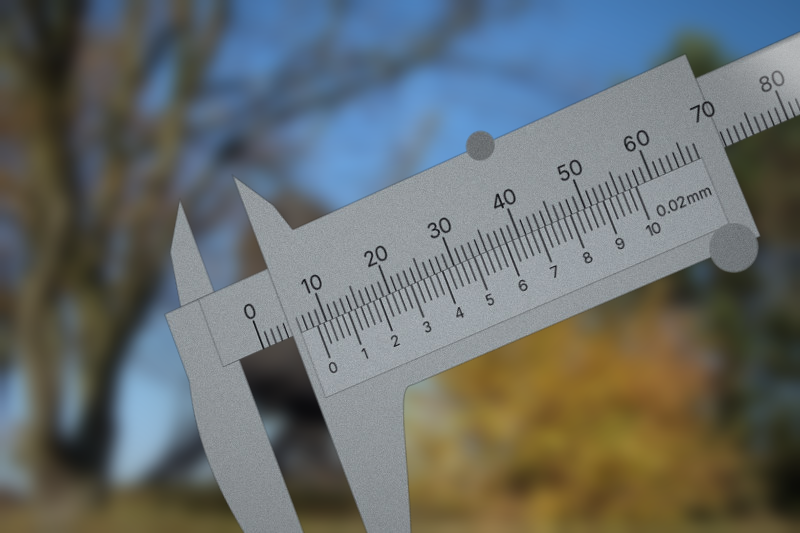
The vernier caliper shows 8.6 mm
